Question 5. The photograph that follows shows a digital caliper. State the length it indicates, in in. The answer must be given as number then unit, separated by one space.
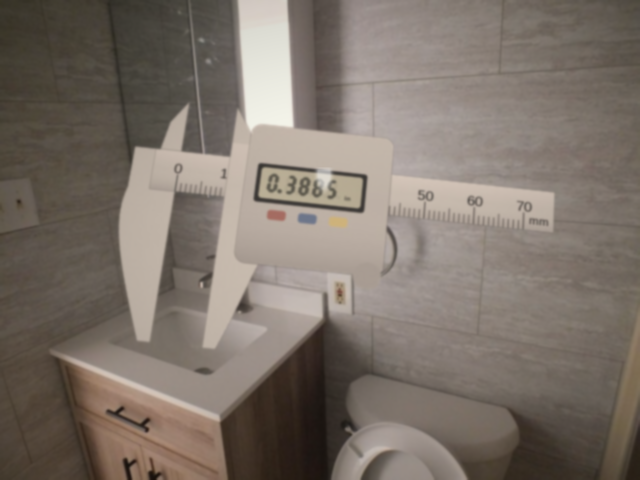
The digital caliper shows 0.3885 in
